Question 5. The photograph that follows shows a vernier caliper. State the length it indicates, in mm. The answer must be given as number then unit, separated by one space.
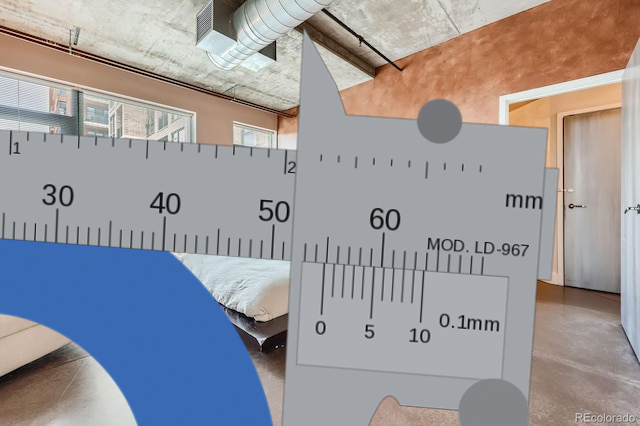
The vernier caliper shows 54.8 mm
